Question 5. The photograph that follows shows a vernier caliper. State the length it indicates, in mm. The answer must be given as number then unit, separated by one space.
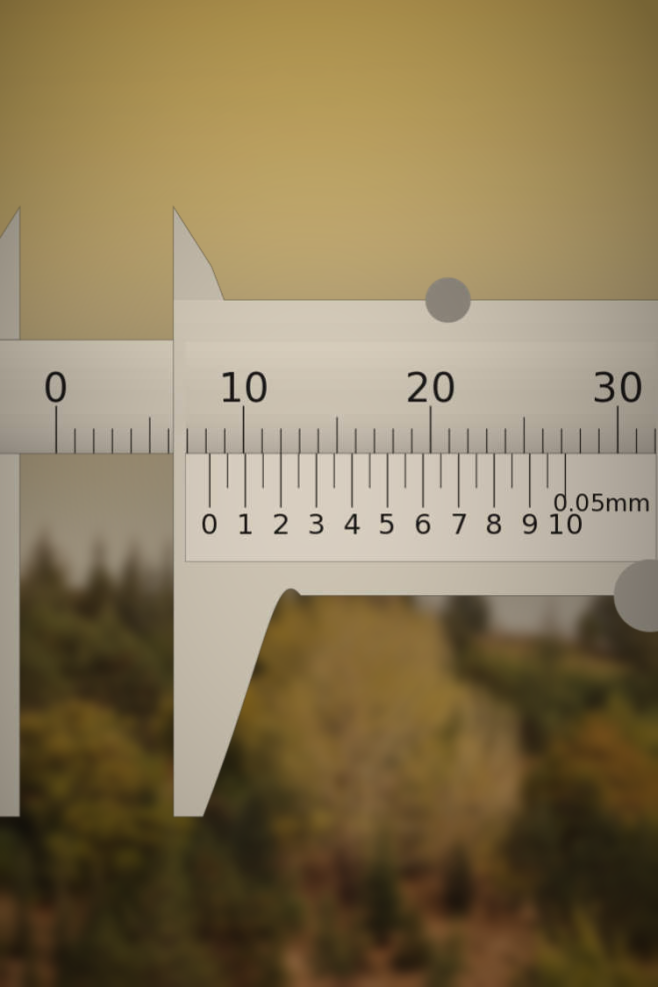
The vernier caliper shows 8.2 mm
